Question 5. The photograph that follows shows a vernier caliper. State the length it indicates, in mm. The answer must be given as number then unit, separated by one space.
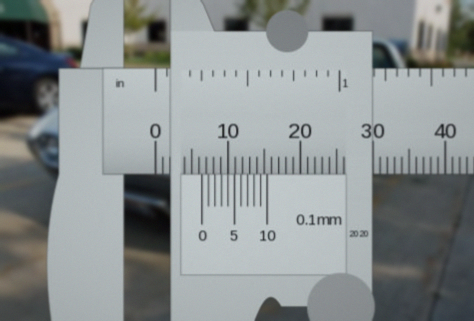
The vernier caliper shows 6.4 mm
